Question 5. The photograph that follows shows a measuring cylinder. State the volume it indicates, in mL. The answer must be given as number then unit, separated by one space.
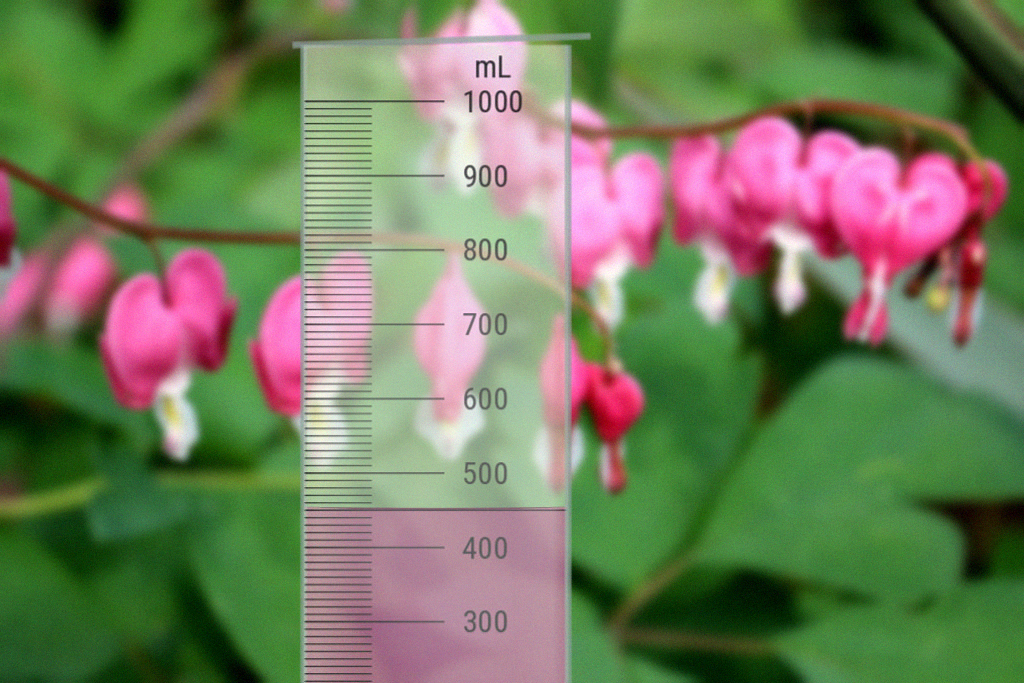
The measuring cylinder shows 450 mL
